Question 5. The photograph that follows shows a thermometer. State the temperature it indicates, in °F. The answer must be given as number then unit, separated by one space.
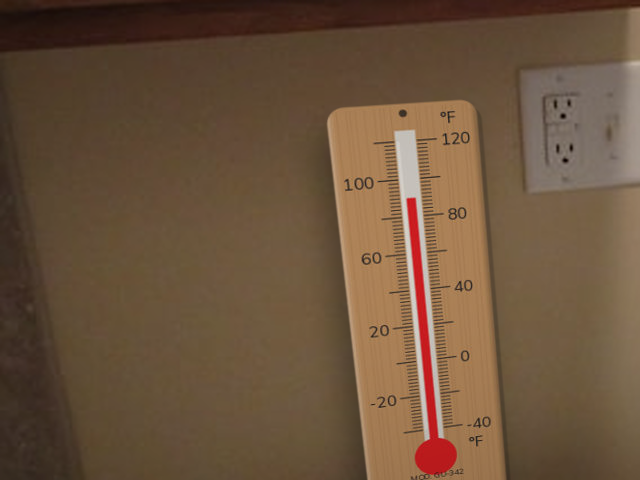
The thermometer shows 90 °F
